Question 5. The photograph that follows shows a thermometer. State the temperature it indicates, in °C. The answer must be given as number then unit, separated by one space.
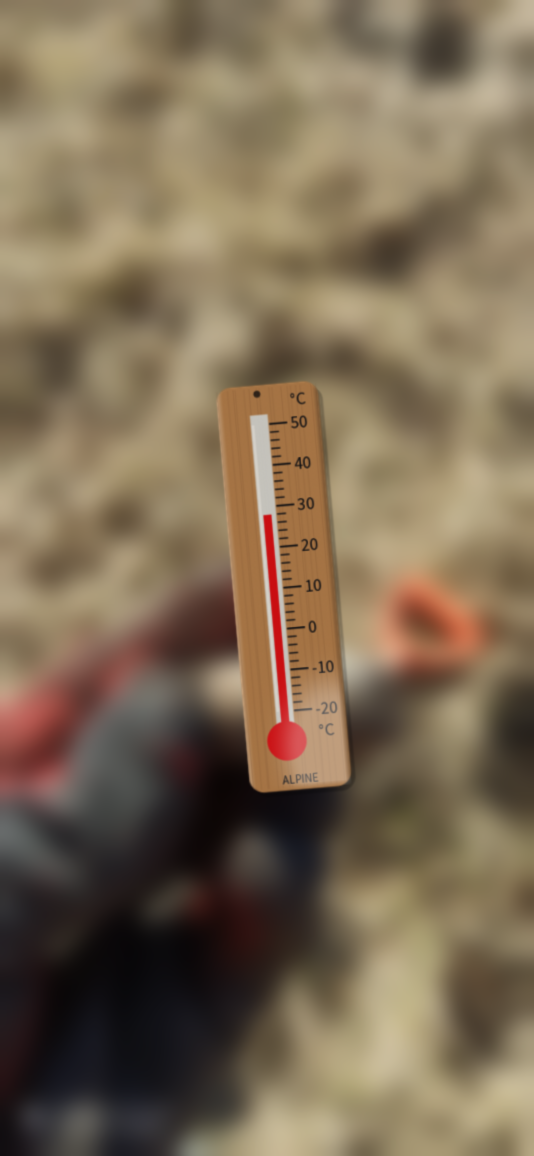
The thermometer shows 28 °C
